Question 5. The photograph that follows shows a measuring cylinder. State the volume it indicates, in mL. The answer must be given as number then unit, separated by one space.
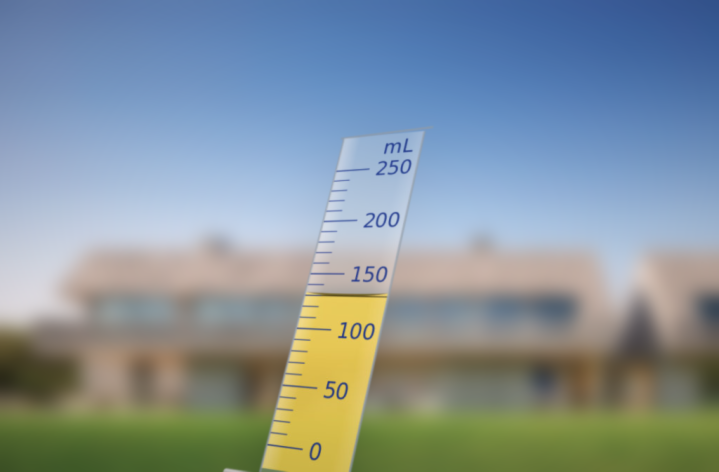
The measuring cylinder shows 130 mL
